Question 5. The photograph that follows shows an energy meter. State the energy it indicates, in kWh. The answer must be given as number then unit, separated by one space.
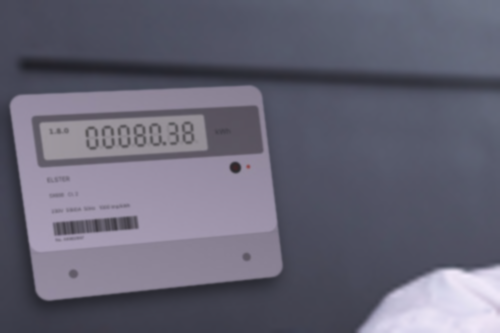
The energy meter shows 80.38 kWh
